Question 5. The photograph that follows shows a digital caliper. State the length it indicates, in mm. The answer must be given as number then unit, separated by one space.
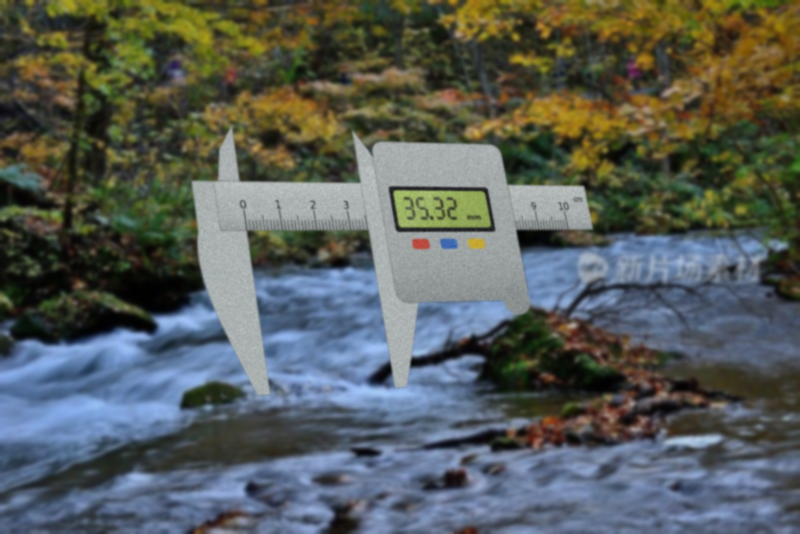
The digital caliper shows 35.32 mm
